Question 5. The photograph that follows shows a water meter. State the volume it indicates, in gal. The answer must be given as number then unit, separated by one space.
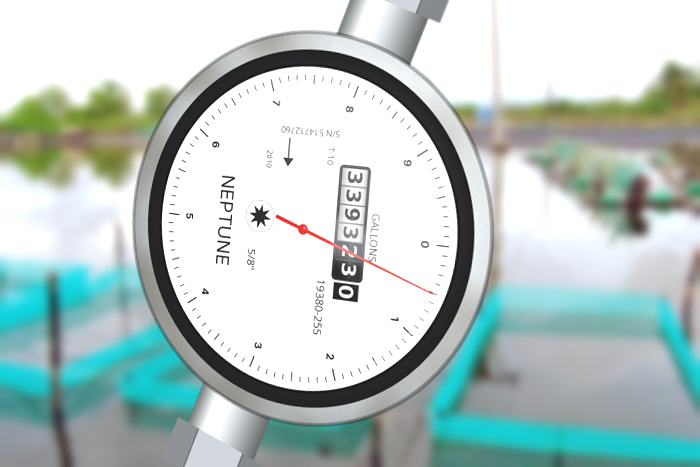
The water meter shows 3393230.5 gal
